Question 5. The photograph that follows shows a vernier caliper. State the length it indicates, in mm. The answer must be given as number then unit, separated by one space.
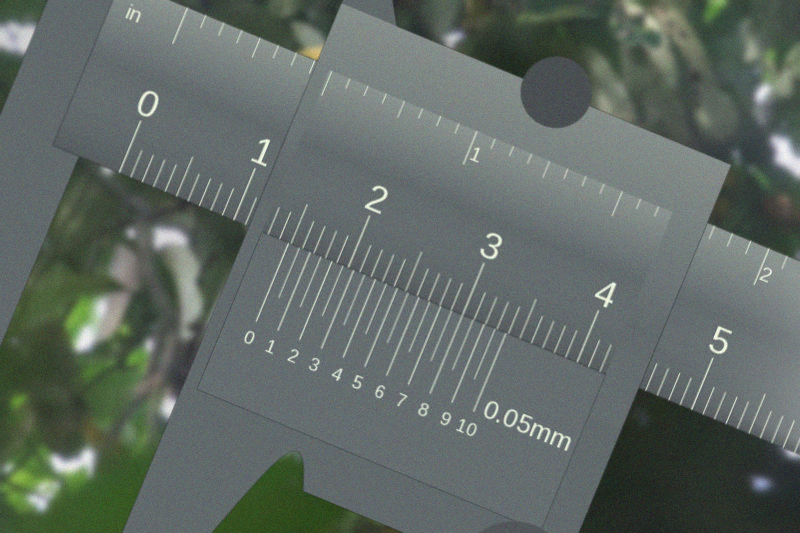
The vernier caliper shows 14.8 mm
